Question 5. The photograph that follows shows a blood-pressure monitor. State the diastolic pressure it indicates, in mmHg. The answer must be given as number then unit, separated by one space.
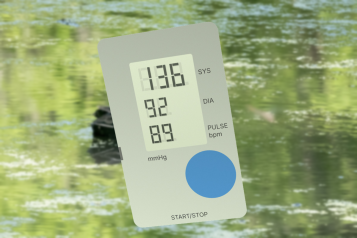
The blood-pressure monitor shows 92 mmHg
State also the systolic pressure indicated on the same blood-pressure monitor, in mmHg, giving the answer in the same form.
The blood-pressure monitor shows 136 mmHg
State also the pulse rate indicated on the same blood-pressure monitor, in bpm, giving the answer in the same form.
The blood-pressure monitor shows 89 bpm
